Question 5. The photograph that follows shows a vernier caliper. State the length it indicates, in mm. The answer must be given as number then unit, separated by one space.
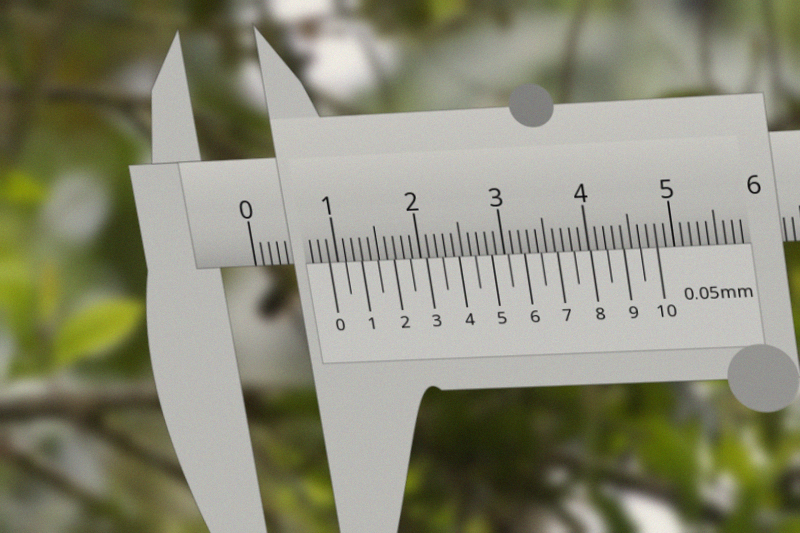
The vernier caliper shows 9.0 mm
